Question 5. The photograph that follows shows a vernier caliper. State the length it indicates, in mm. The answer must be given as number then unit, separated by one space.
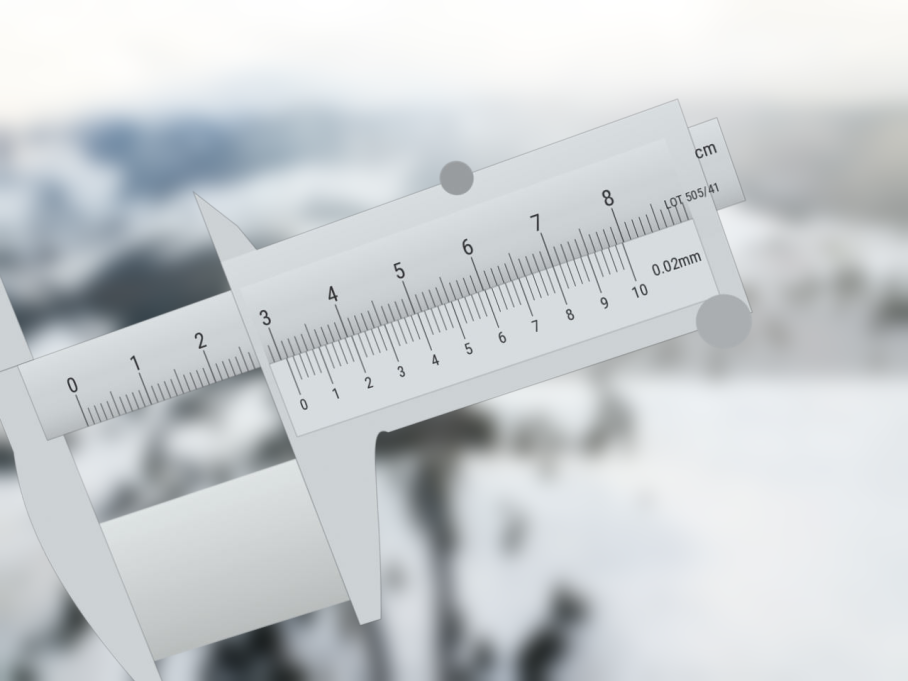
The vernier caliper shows 30.8 mm
